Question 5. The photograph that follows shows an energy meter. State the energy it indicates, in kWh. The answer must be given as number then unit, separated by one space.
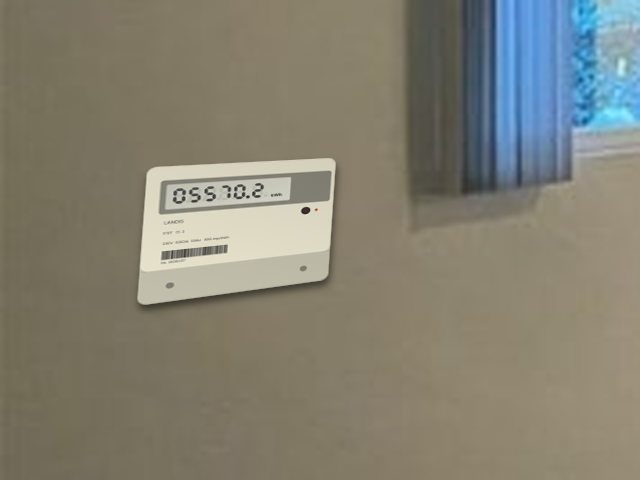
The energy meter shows 5570.2 kWh
